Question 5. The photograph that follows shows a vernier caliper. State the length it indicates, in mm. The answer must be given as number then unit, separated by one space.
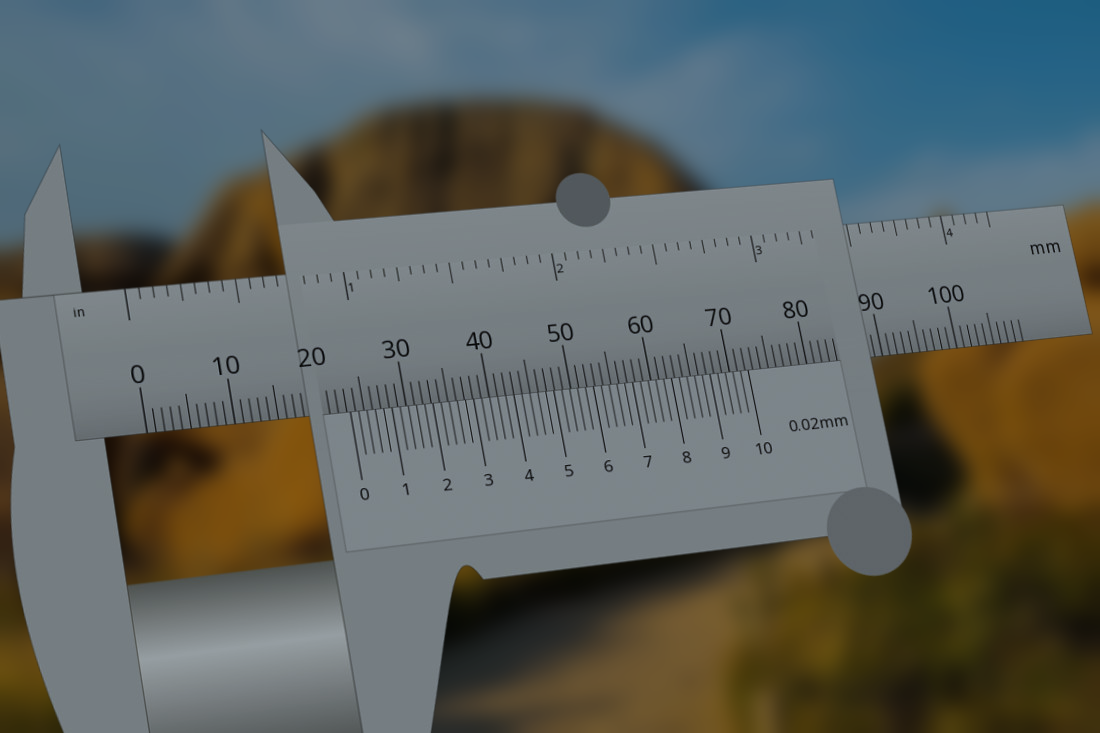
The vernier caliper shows 23.4 mm
